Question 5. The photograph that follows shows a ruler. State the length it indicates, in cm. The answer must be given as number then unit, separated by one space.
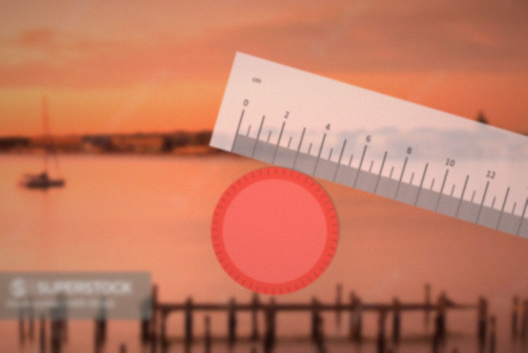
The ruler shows 6 cm
